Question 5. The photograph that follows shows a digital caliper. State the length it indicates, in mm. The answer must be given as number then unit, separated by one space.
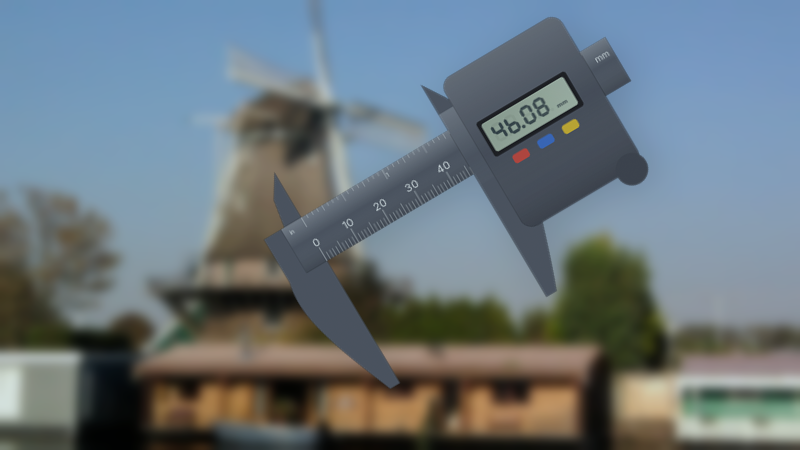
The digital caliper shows 46.08 mm
